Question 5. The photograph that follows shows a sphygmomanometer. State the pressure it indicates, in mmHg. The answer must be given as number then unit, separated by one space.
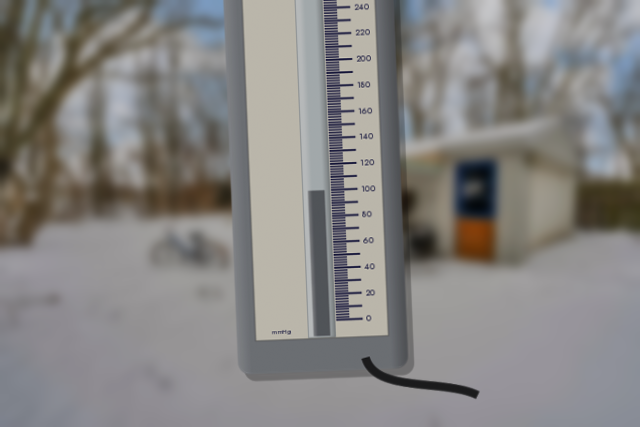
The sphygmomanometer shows 100 mmHg
